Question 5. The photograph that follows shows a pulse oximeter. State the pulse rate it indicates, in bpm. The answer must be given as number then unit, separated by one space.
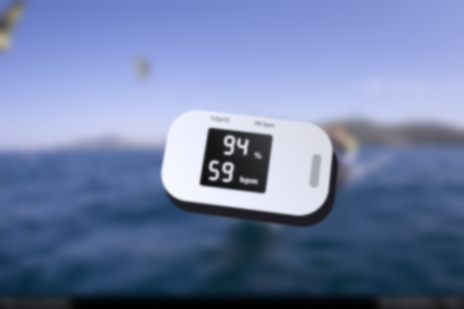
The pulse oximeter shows 59 bpm
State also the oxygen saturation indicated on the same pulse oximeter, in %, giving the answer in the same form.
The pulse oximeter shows 94 %
